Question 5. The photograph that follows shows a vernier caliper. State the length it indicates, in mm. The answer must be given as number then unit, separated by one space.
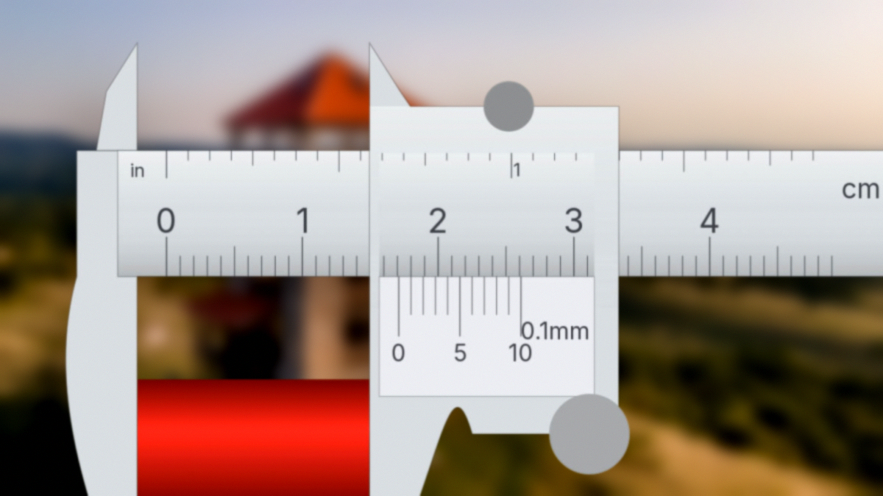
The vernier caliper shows 17.1 mm
